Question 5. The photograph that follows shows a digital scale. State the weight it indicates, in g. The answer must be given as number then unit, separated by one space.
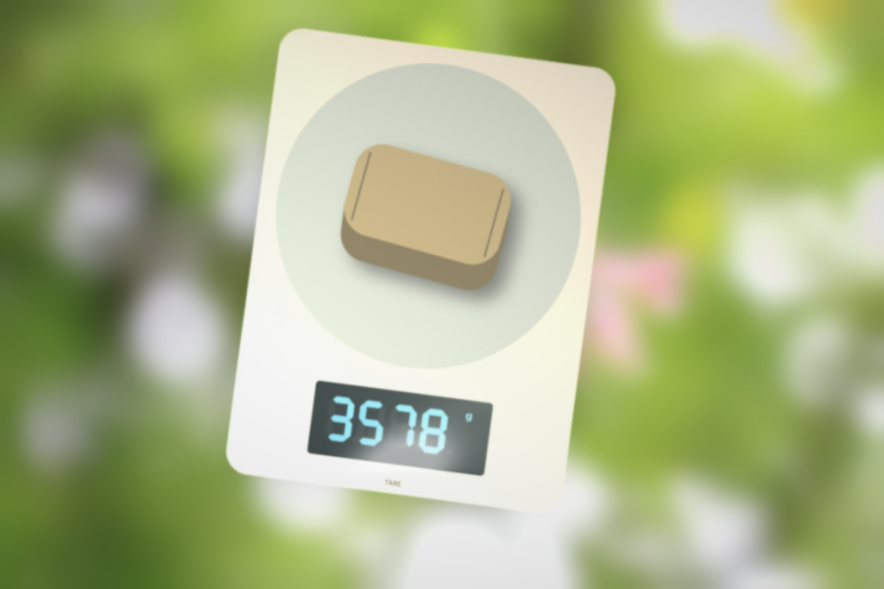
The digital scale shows 3578 g
